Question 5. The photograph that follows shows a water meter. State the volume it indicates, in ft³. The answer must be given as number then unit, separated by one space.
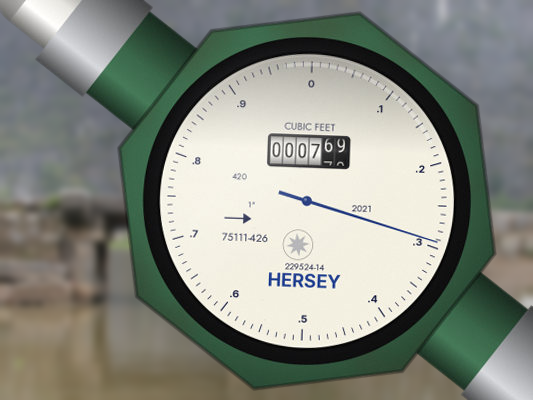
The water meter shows 769.29 ft³
